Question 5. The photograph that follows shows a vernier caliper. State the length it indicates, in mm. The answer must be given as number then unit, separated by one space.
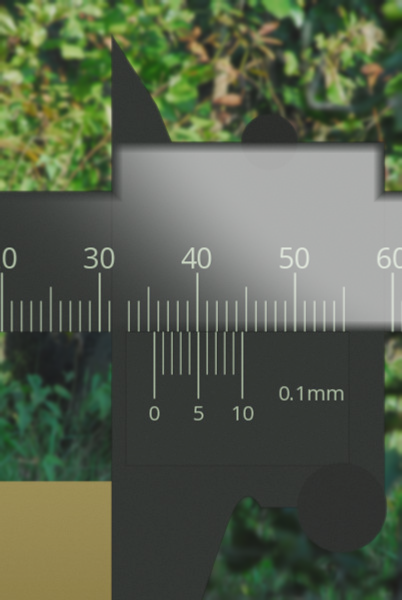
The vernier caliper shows 35.6 mm
